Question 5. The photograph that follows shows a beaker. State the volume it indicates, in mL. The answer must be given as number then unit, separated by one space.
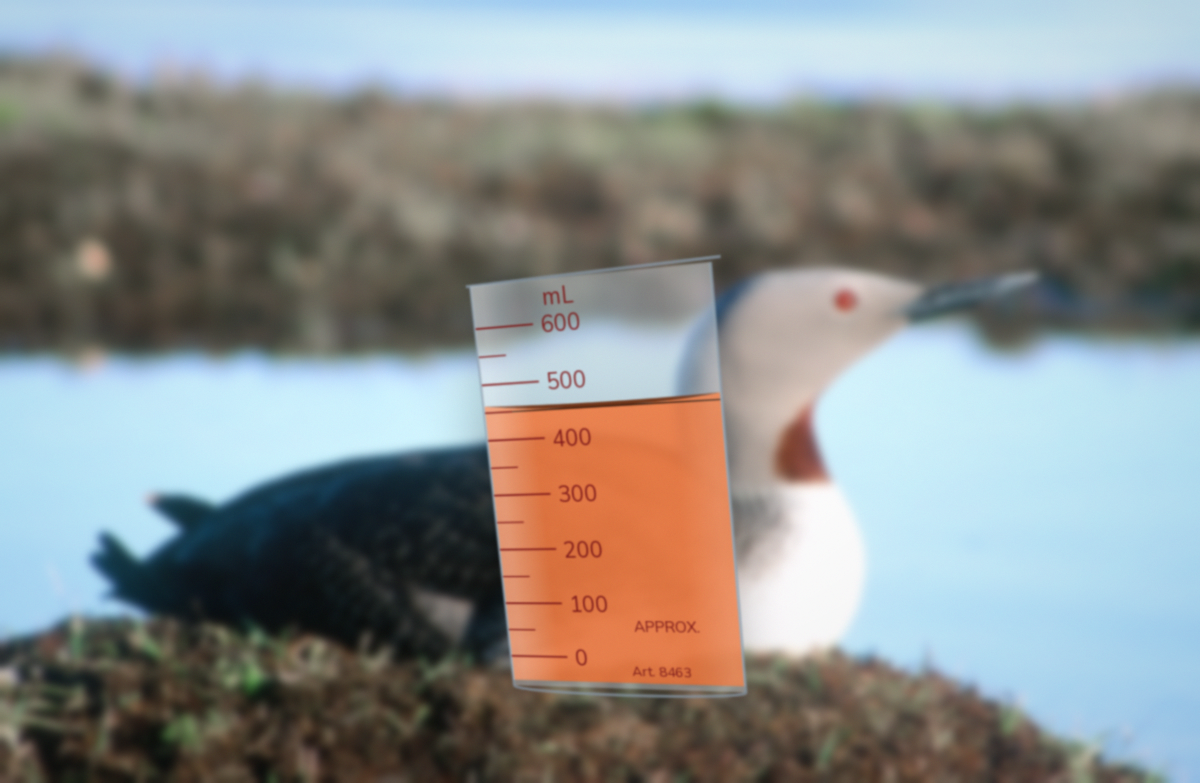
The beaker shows 450 mL
